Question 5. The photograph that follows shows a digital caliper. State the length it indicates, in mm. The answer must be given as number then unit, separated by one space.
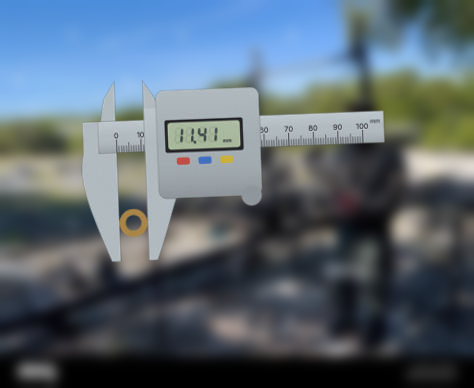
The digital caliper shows 11.41 mm
